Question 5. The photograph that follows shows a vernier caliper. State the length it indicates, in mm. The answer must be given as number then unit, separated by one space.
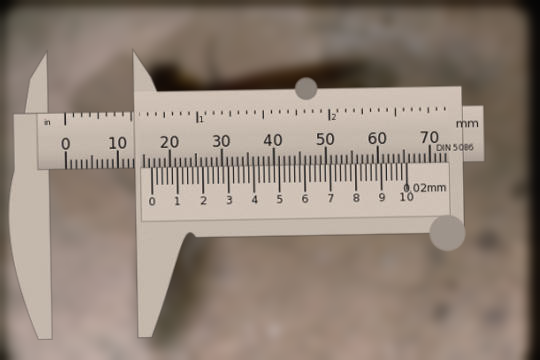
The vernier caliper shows 16.5 mm
